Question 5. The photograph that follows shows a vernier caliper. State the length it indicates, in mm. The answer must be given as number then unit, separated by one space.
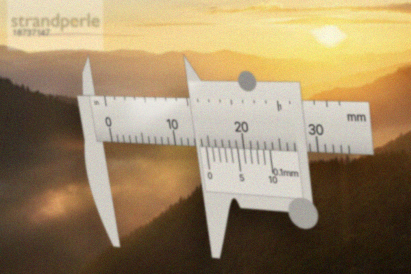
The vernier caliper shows 14.6 mm
